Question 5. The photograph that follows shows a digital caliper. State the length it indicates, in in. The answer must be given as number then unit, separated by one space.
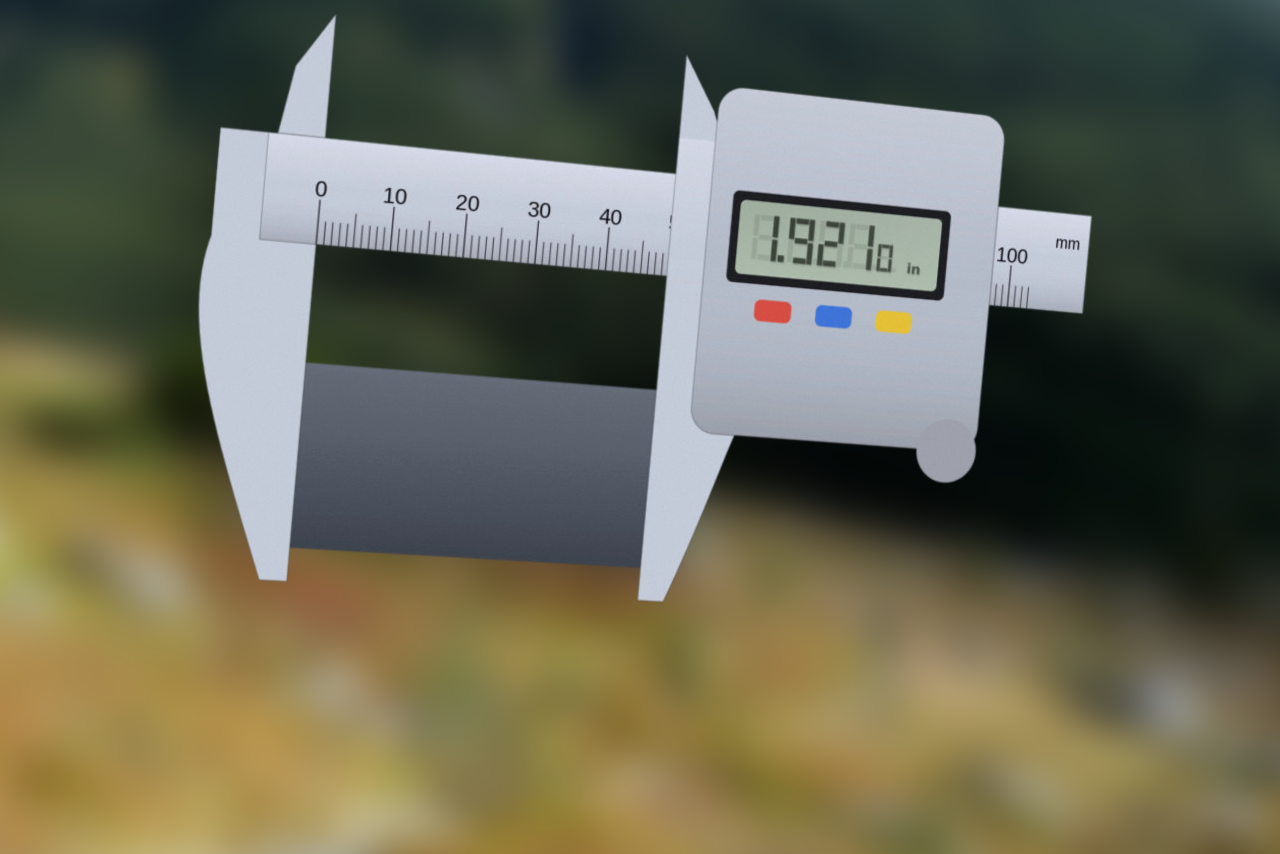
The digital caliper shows 1.9210 in
